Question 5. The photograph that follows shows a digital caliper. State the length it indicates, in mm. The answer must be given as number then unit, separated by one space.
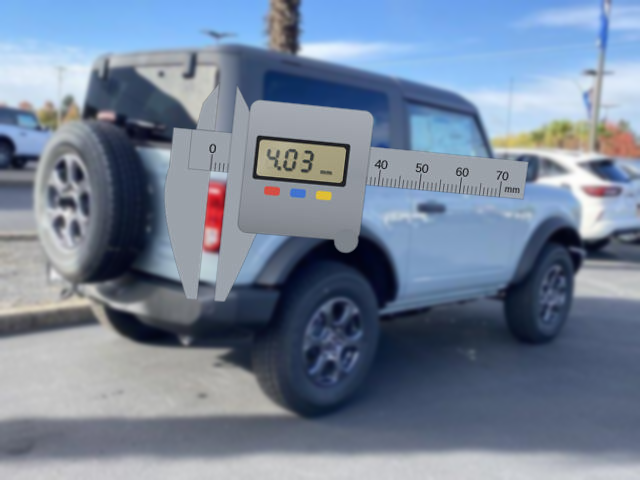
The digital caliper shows 4.03 mm
